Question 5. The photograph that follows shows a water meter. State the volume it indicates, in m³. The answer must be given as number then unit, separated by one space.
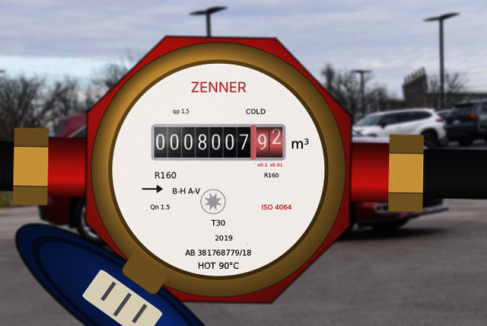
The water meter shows 8007.92 m³
